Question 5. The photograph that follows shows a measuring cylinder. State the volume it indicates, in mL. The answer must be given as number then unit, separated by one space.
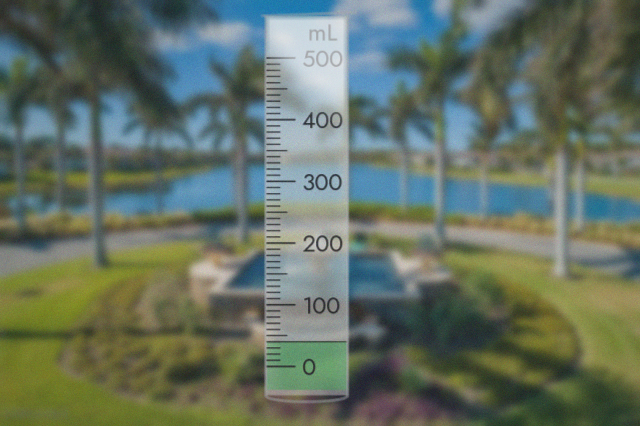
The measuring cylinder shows 40 mL
